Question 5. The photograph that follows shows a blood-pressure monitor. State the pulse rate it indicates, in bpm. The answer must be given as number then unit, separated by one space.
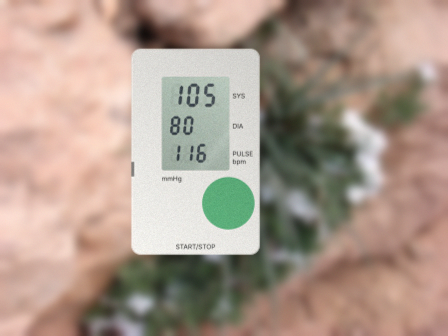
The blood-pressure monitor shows 116 bpm
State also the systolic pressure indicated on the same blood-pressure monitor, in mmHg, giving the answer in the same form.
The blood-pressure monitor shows 105 mmHg
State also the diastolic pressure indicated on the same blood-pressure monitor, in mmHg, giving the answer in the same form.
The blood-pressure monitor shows 80 mmHg
